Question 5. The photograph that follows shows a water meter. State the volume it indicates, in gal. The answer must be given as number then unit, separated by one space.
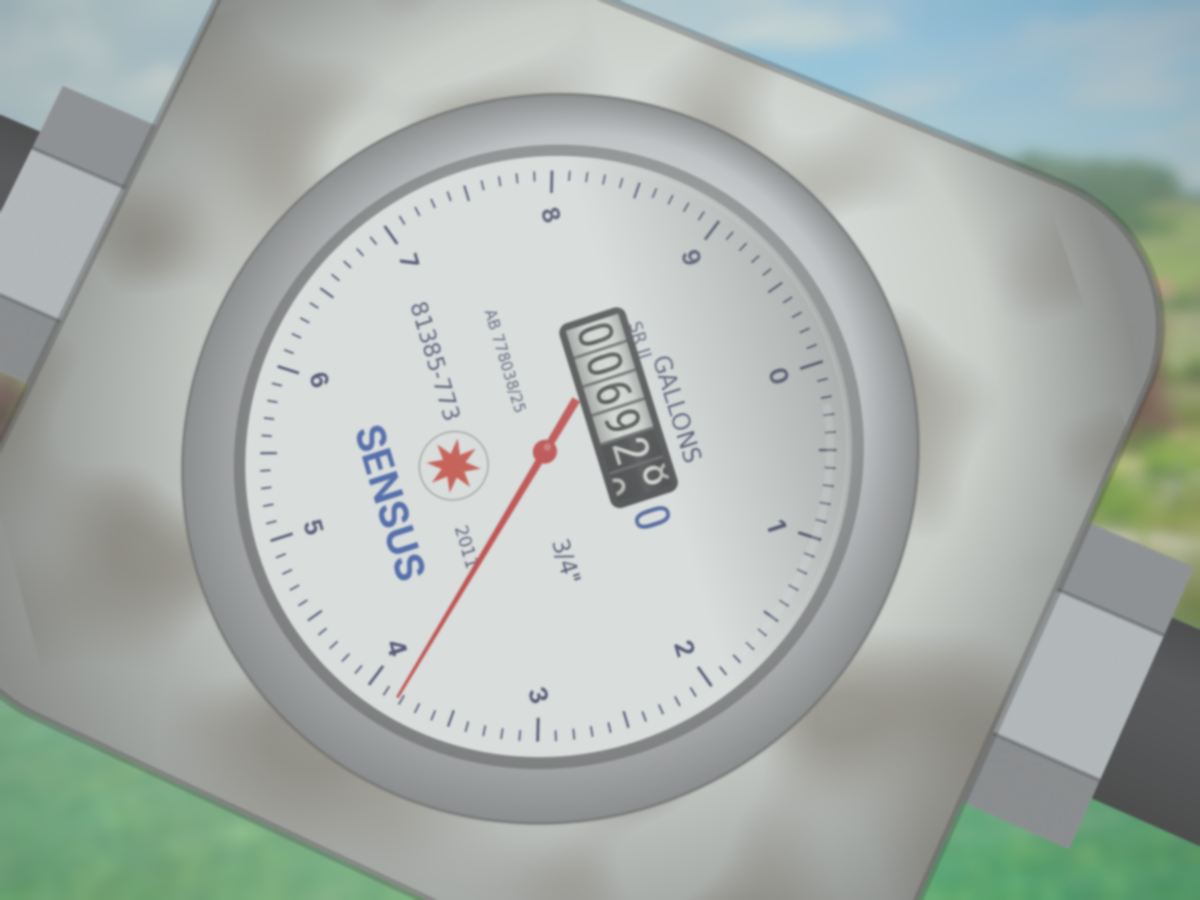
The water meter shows 69283.8 gal
